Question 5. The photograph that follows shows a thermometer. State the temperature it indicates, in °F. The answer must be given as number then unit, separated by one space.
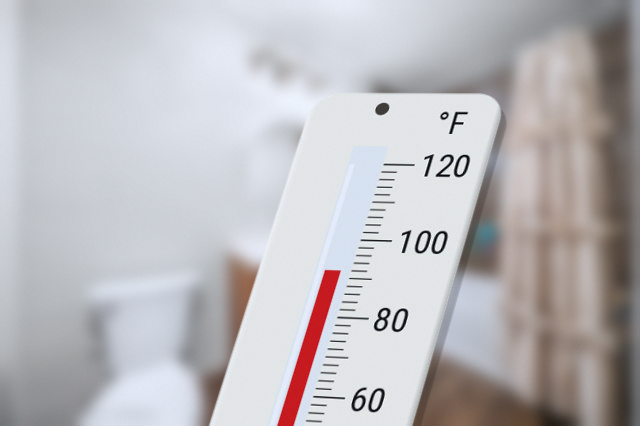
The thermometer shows 92 °F
